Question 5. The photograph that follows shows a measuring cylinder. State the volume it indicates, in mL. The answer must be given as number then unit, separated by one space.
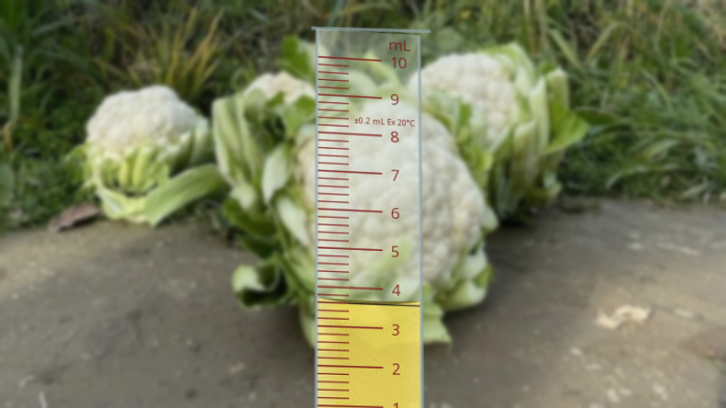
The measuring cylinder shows 3.6 mL
